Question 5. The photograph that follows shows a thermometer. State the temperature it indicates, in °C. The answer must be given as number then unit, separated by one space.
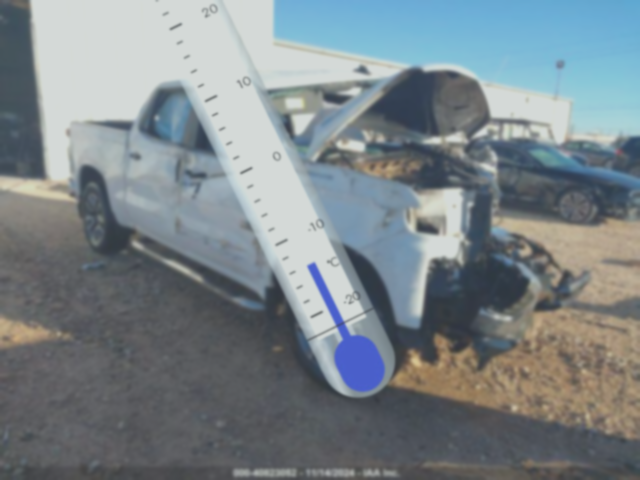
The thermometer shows -14 °C
